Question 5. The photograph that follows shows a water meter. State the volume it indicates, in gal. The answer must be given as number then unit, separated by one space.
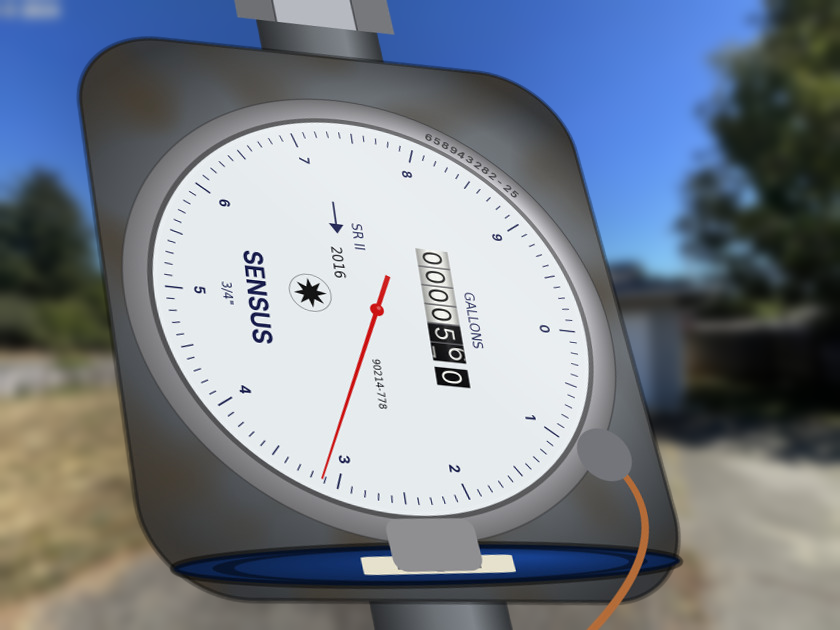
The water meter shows 563.1 gal
